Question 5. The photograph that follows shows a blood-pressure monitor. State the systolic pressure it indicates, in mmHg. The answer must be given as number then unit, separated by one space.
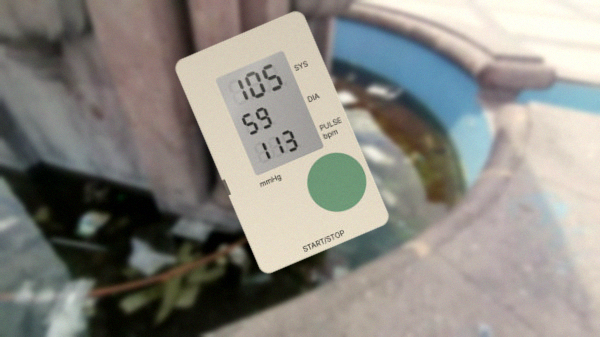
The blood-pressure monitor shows 105 mmHg
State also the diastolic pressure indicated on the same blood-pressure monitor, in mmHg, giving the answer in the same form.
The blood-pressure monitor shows 59 mmHg
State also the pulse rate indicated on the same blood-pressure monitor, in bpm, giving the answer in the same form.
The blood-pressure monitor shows 113 bpm
